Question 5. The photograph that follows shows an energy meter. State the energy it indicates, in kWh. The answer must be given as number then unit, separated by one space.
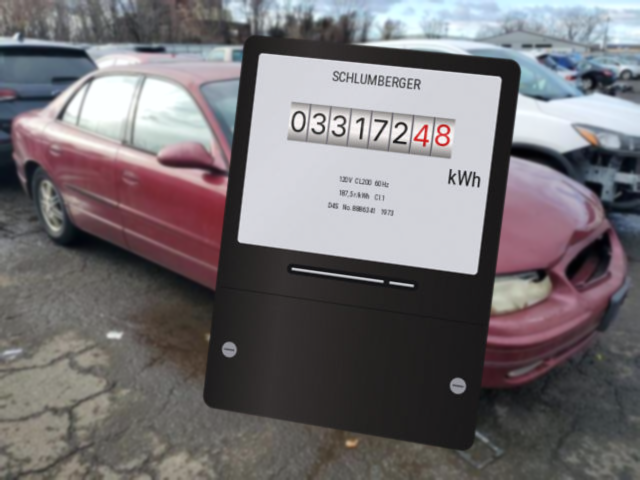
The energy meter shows 33172.48 kWh
